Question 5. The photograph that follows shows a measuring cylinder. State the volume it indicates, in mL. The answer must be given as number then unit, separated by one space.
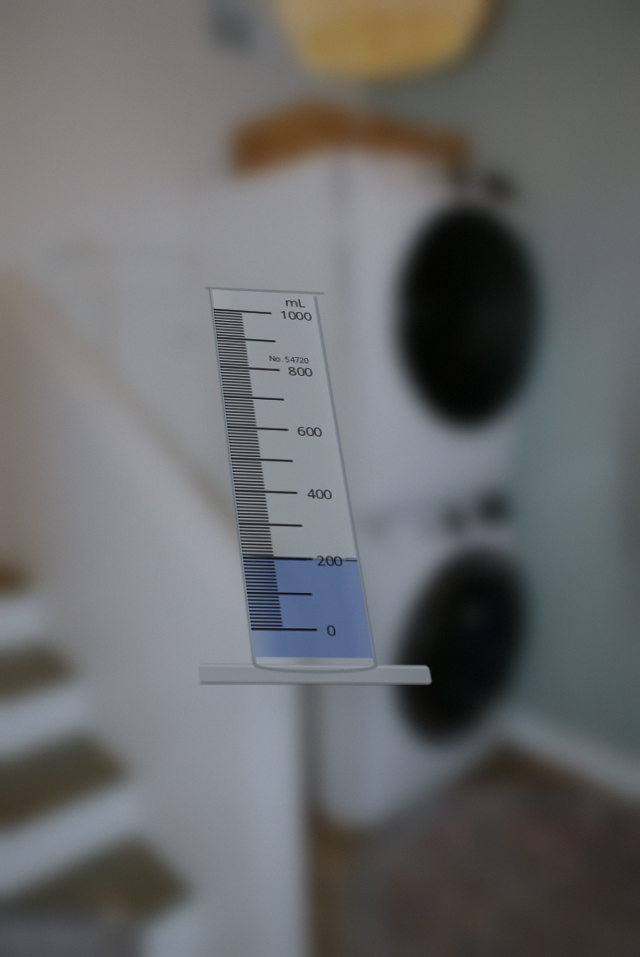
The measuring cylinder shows 200 mL
